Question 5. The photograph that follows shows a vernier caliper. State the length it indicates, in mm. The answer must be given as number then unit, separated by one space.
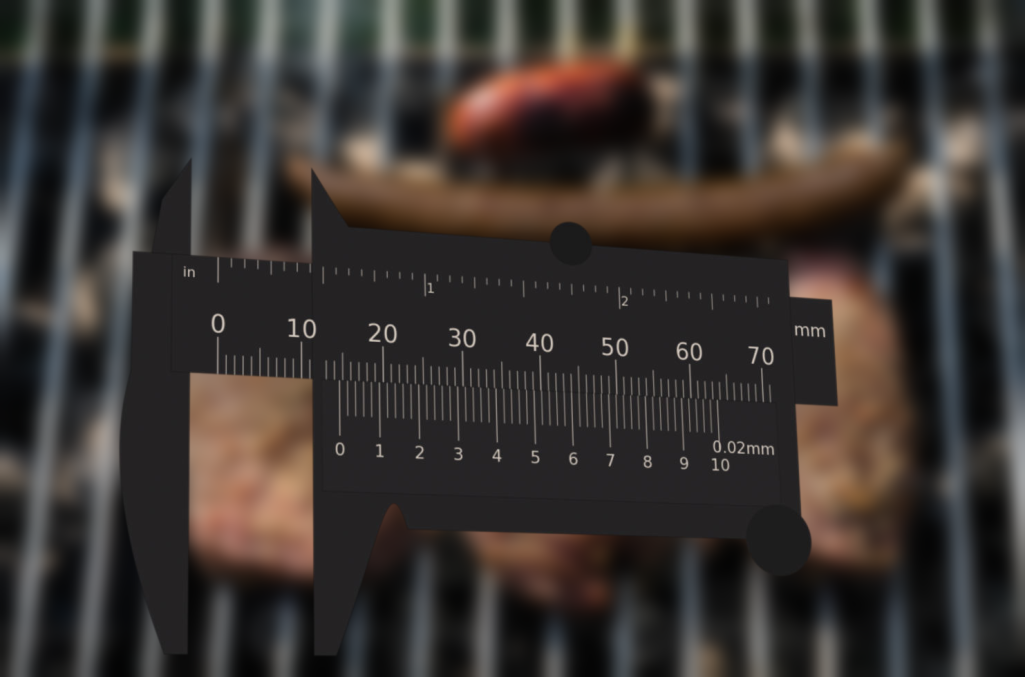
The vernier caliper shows 14.6 mm
